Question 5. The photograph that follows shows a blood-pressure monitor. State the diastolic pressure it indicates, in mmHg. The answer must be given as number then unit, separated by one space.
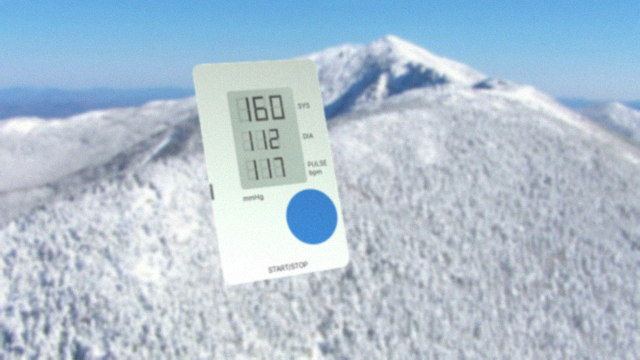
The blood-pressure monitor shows 112 mmHg
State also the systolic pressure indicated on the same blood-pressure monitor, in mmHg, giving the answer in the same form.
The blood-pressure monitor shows 160 mmHg
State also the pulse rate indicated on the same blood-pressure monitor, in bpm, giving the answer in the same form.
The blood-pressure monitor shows 117 bpm
